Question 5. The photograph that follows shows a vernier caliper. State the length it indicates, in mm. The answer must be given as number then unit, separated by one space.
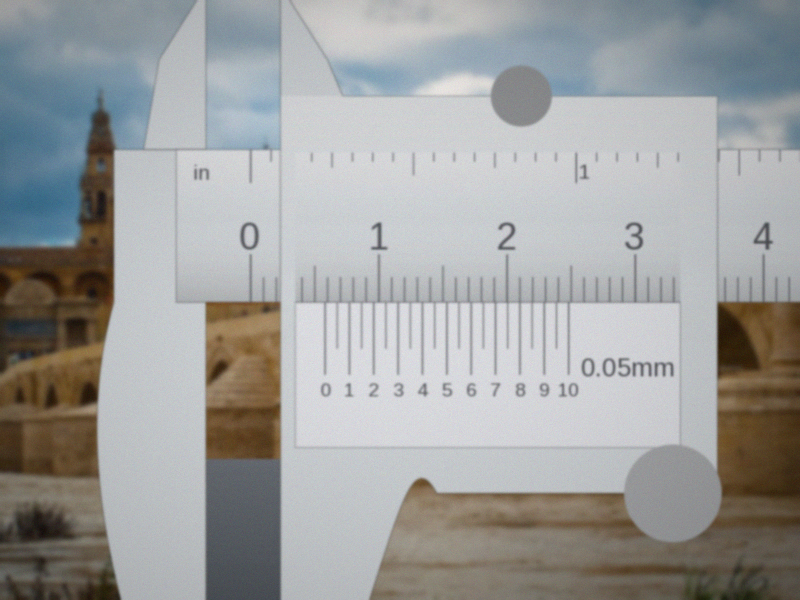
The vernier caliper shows 5.8 mm
